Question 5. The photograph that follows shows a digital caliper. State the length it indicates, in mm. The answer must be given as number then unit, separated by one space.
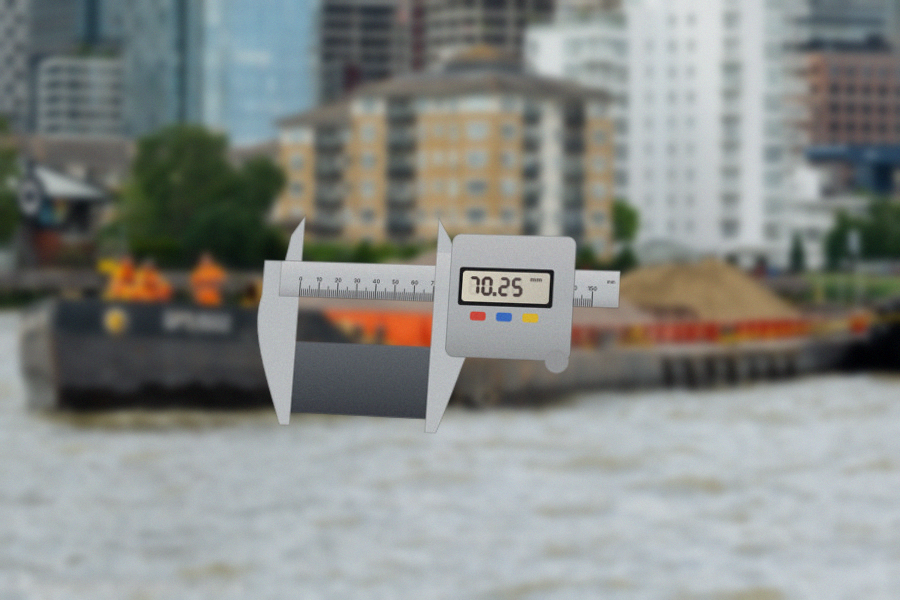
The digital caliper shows 70.25 mm
